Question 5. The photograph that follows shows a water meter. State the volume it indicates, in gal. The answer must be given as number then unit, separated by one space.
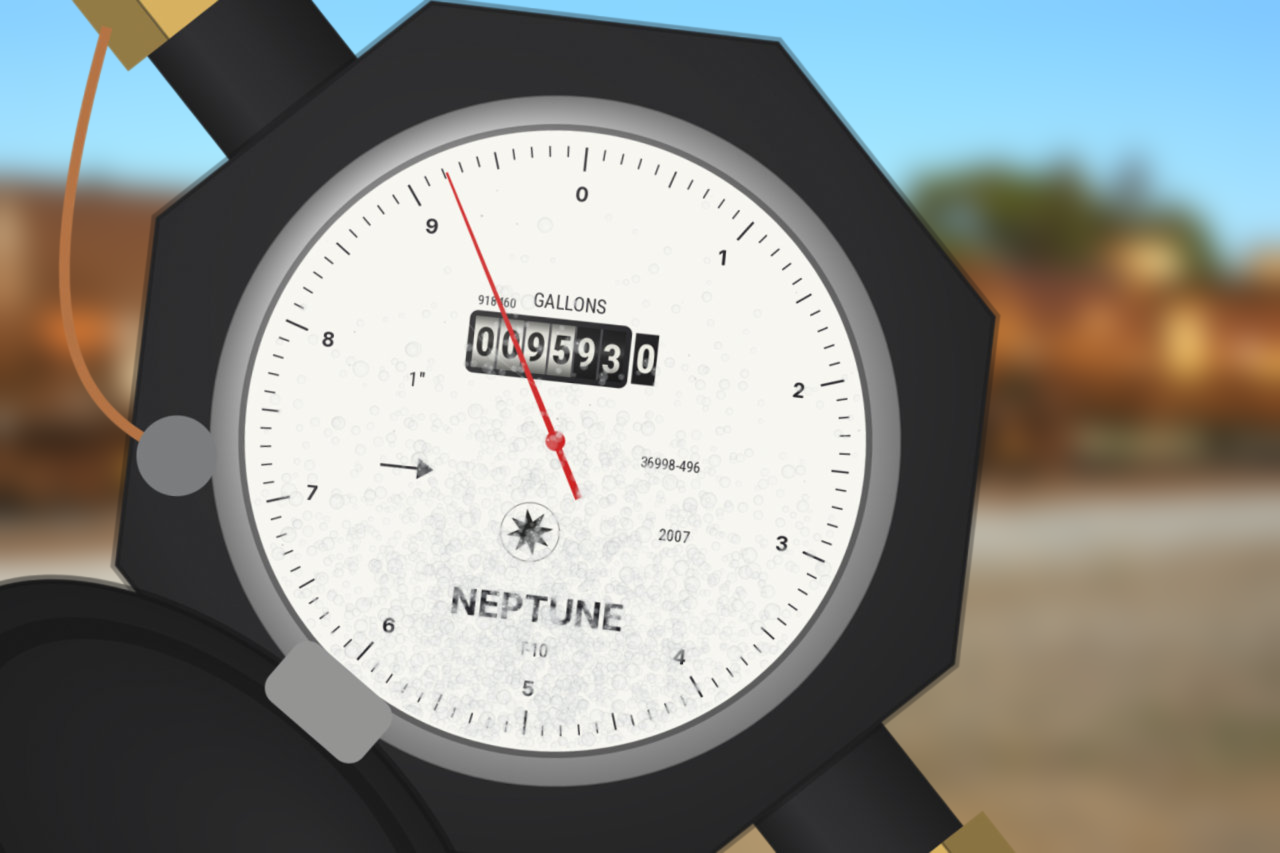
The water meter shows 95929.2 gal
